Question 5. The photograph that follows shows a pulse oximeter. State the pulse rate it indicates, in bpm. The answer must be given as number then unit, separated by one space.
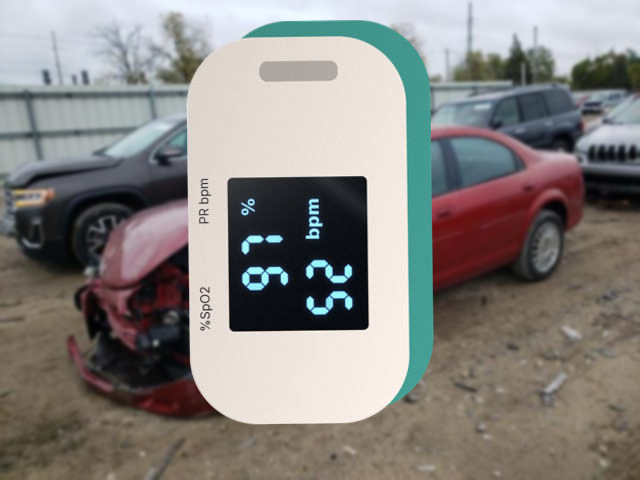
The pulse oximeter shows 52 bpm
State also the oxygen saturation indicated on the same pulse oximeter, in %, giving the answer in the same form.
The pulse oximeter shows 97 %
